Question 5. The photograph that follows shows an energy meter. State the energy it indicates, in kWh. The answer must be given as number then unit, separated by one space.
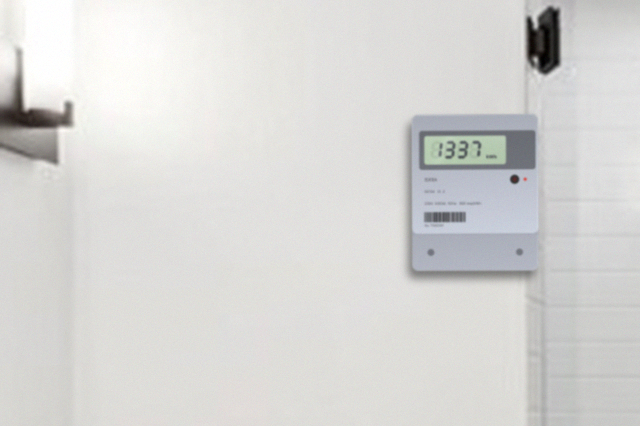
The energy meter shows 1337 kWh
